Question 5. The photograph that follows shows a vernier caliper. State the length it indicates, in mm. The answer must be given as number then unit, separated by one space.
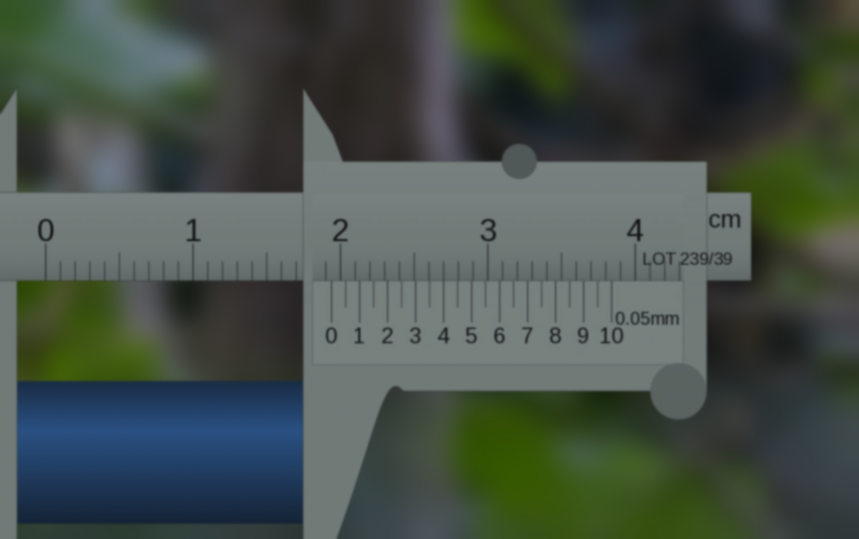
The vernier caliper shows 19.4 mm
